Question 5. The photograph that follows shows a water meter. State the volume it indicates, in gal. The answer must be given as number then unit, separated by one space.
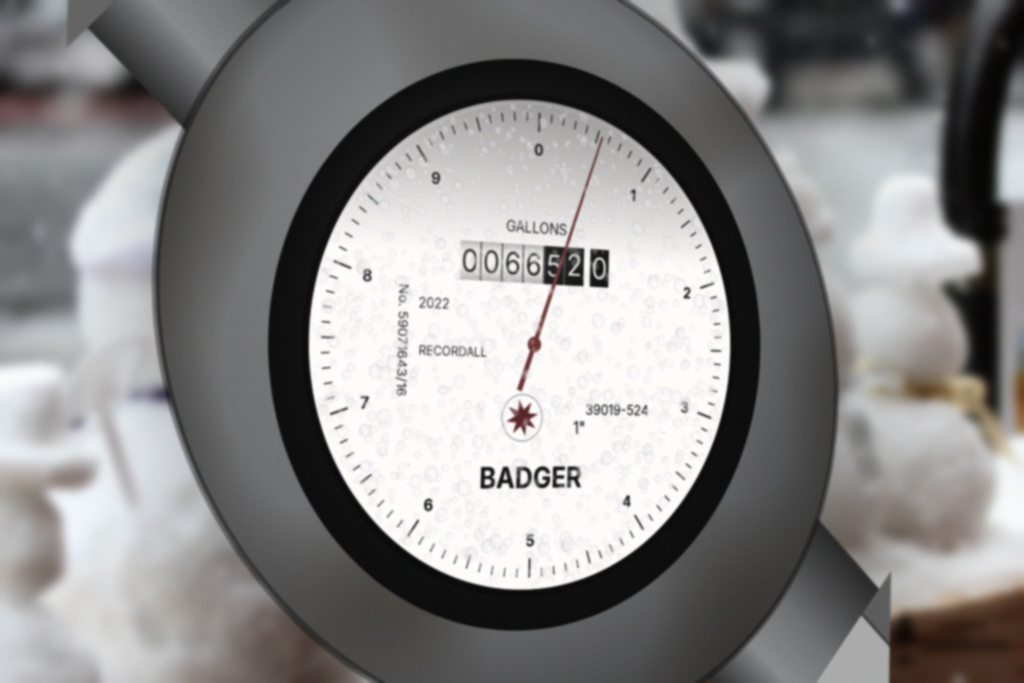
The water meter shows 66520.5 gal
